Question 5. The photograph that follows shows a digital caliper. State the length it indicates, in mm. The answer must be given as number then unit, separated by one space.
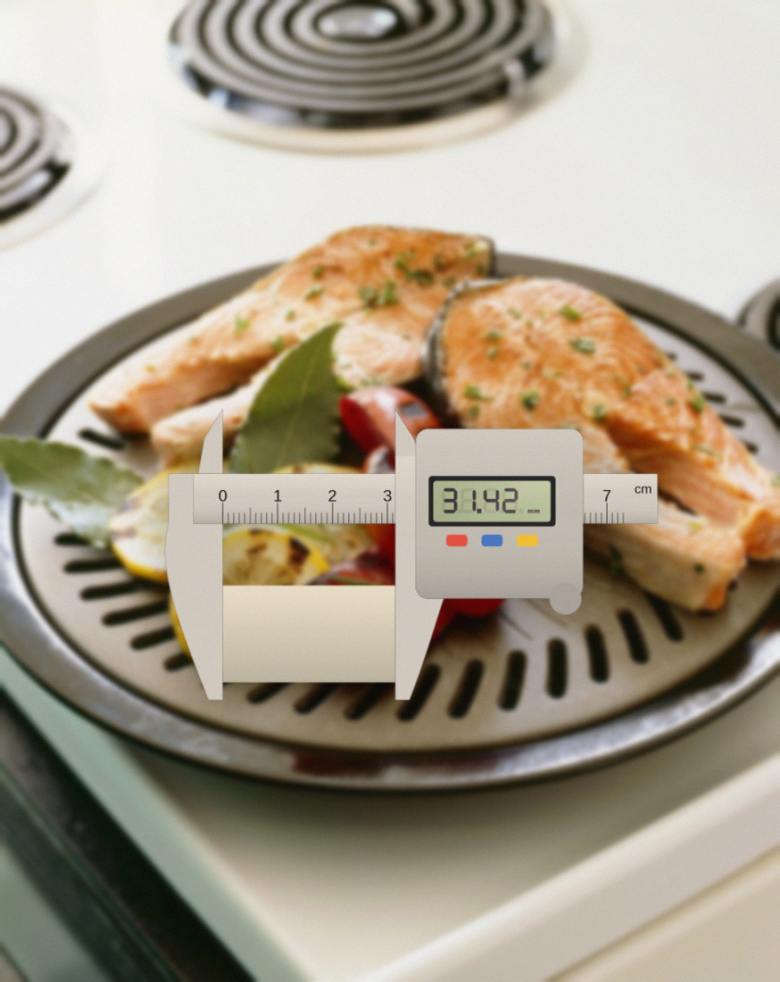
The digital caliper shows 31.42 mm
